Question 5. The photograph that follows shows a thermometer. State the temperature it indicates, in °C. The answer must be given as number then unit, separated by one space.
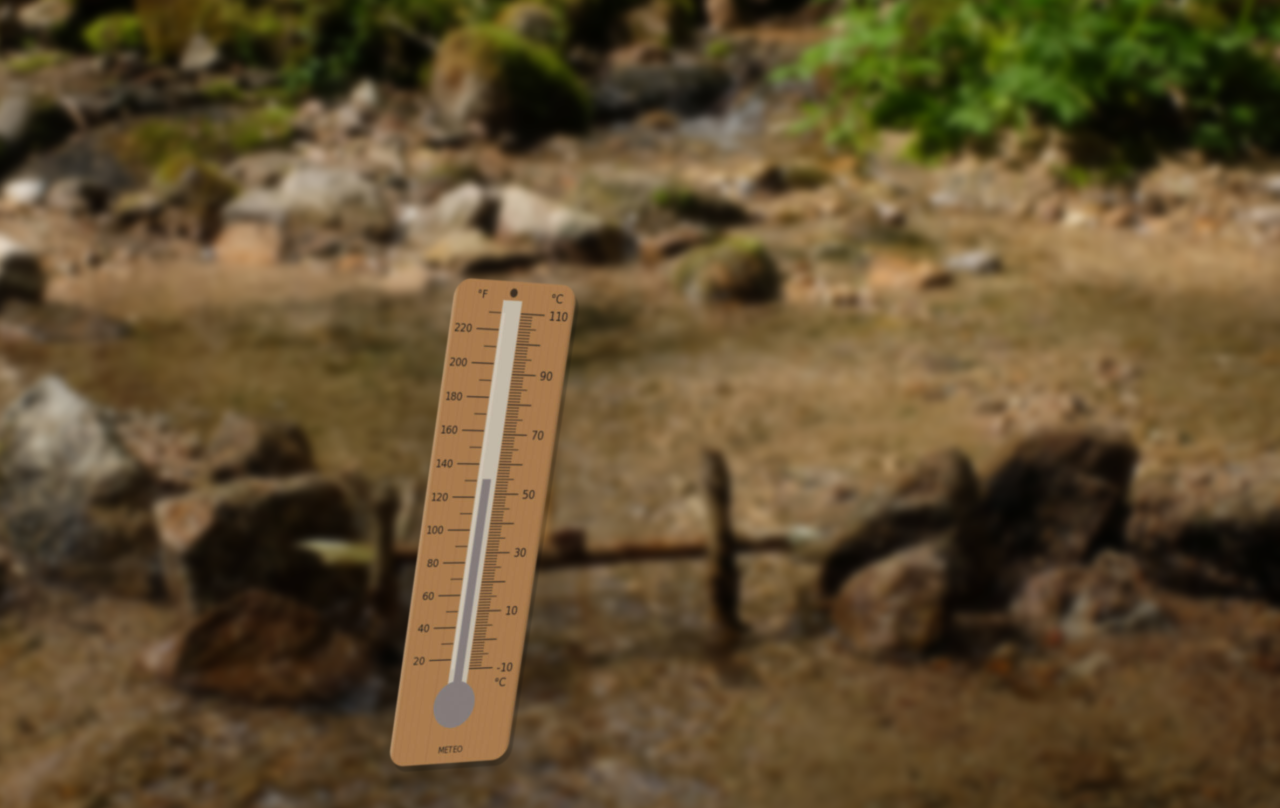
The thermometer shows 55 °C
